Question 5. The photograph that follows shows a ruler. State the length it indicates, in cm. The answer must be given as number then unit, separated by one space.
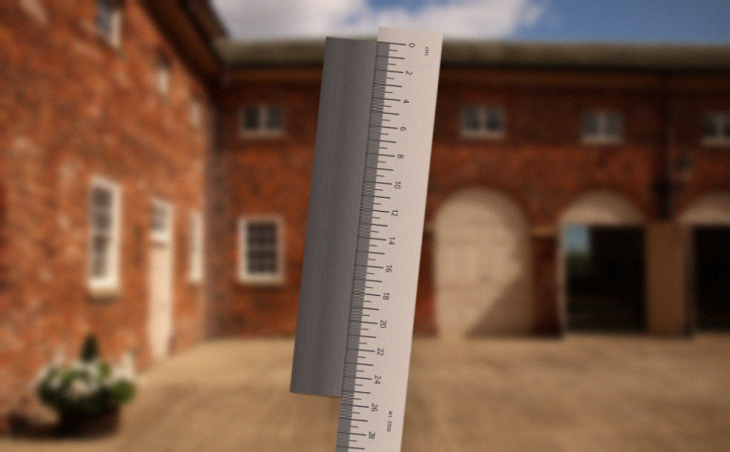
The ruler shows 25.5 cm
